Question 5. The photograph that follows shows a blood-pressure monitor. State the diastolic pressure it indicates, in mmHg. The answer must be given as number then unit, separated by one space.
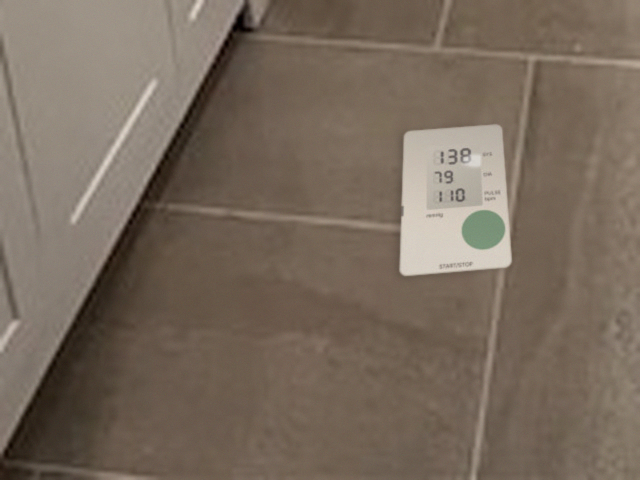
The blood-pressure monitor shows 79 mmHg
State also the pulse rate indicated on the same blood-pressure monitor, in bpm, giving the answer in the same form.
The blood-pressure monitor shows 110 bpm
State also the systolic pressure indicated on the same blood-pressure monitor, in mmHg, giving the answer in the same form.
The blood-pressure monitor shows 138 mmHg
